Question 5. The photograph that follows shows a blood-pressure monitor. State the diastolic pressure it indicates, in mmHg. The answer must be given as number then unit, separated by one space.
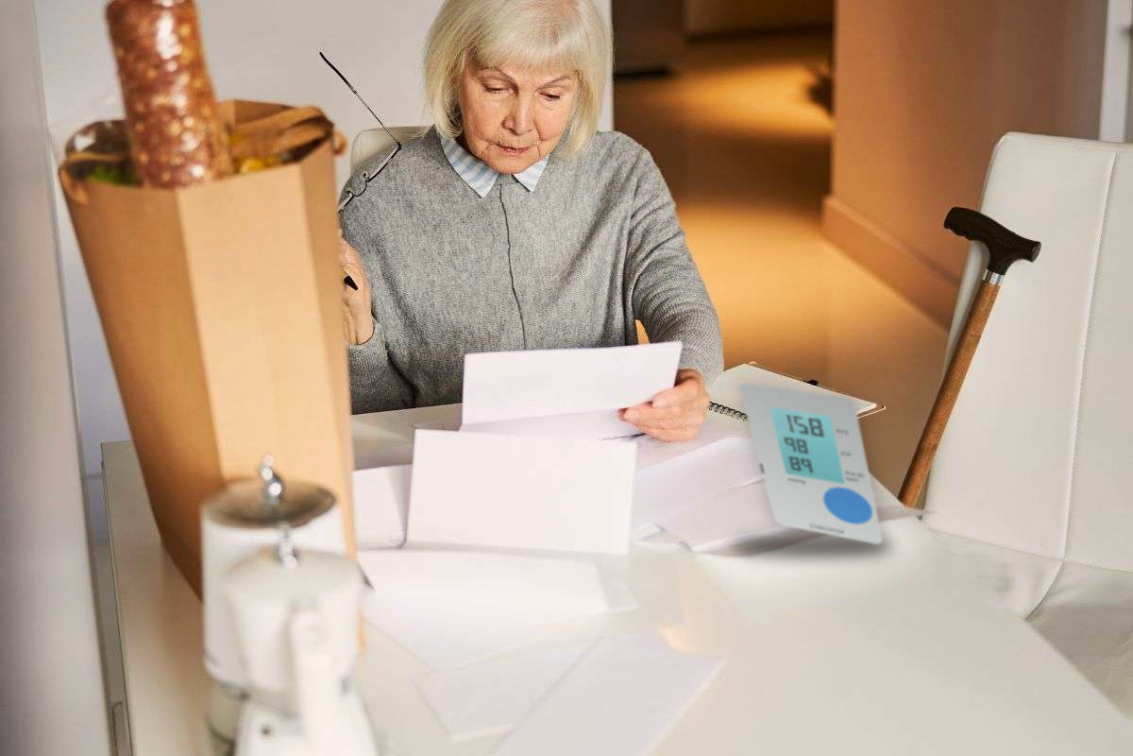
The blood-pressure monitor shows 98 mmHg
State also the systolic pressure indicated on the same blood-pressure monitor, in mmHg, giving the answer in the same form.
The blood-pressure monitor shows 158 mmHg
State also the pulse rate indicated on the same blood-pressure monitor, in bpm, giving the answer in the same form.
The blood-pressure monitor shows 89 bpm
